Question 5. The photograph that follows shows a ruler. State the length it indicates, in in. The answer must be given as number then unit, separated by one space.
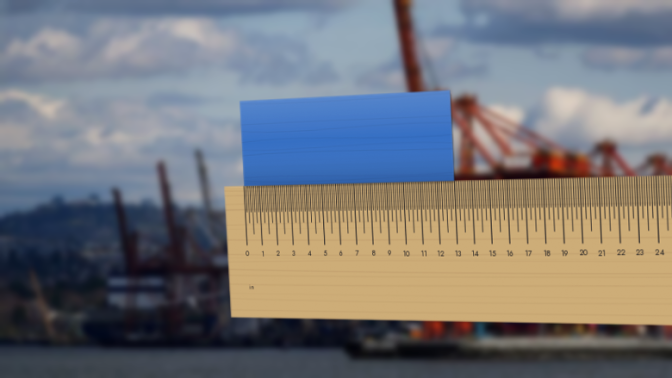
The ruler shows 13 in
